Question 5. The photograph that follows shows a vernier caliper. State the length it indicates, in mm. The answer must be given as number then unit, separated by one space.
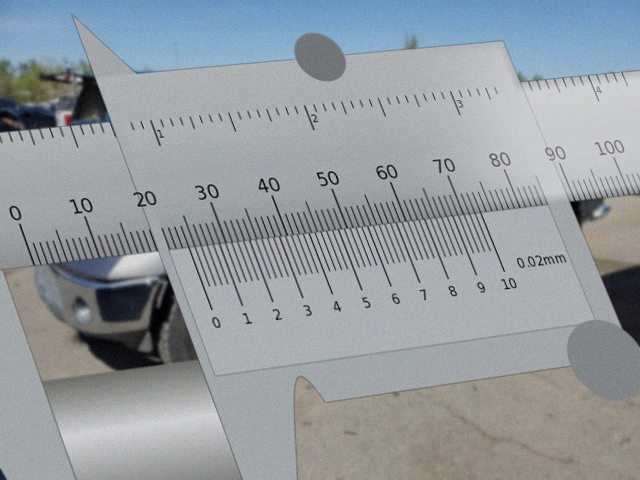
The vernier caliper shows 24.0 mm
